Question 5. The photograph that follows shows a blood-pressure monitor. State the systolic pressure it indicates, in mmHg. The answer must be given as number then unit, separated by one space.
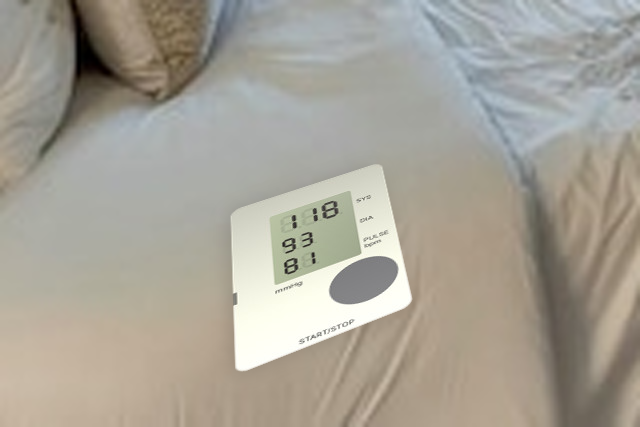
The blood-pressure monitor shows 118 mmHg
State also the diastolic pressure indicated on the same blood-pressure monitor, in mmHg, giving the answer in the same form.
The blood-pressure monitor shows 93 mmHg
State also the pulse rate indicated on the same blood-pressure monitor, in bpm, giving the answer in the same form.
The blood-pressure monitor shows 81 bpm
